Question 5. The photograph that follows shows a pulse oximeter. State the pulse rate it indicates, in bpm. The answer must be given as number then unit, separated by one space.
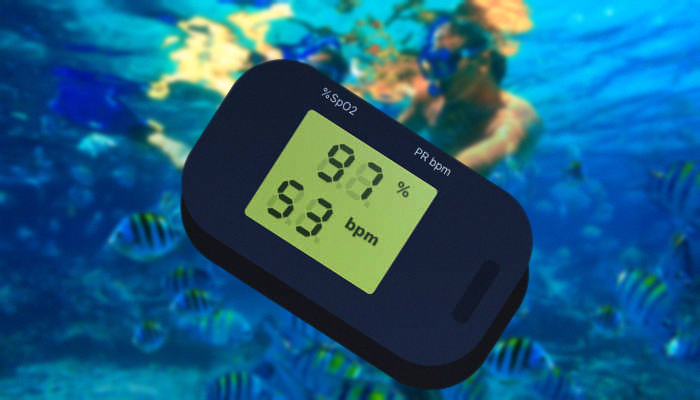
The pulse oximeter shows 53 bpm
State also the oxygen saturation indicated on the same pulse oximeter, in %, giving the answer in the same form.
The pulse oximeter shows 97 %
